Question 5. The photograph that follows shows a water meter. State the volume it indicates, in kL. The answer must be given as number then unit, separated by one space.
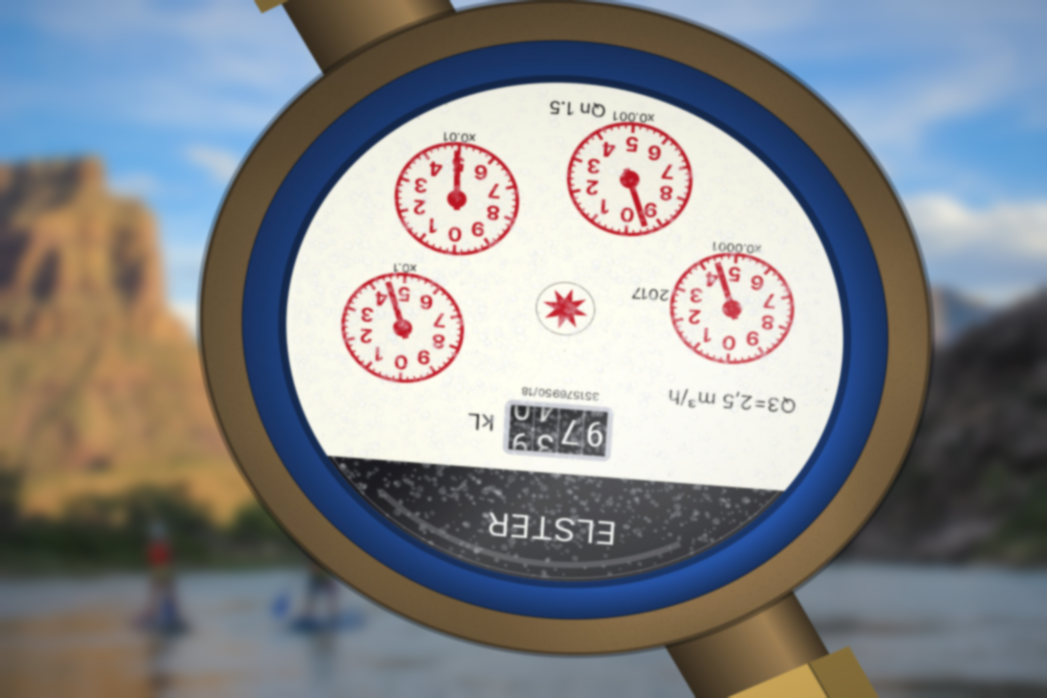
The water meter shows 9739.4494 kL
